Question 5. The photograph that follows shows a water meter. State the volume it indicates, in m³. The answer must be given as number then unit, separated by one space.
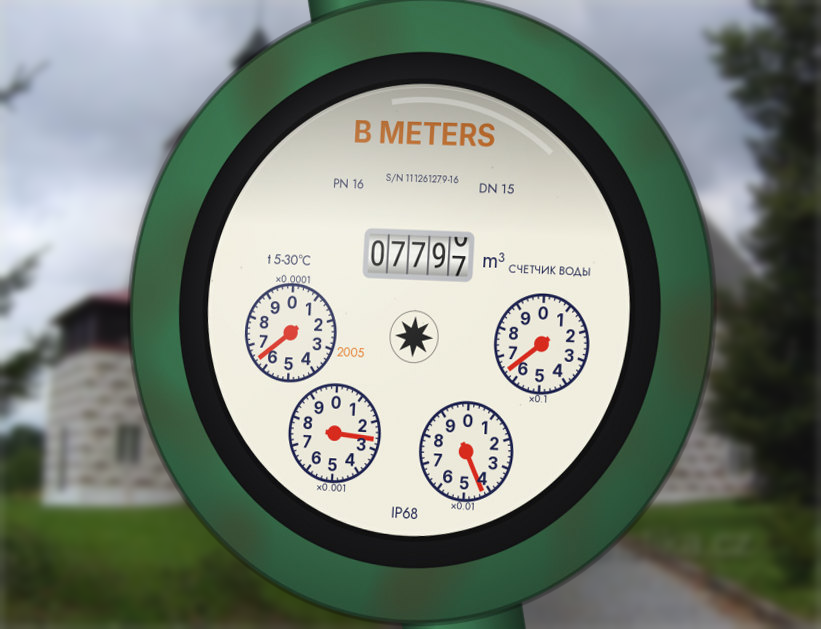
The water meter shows 7796.6426 m³
